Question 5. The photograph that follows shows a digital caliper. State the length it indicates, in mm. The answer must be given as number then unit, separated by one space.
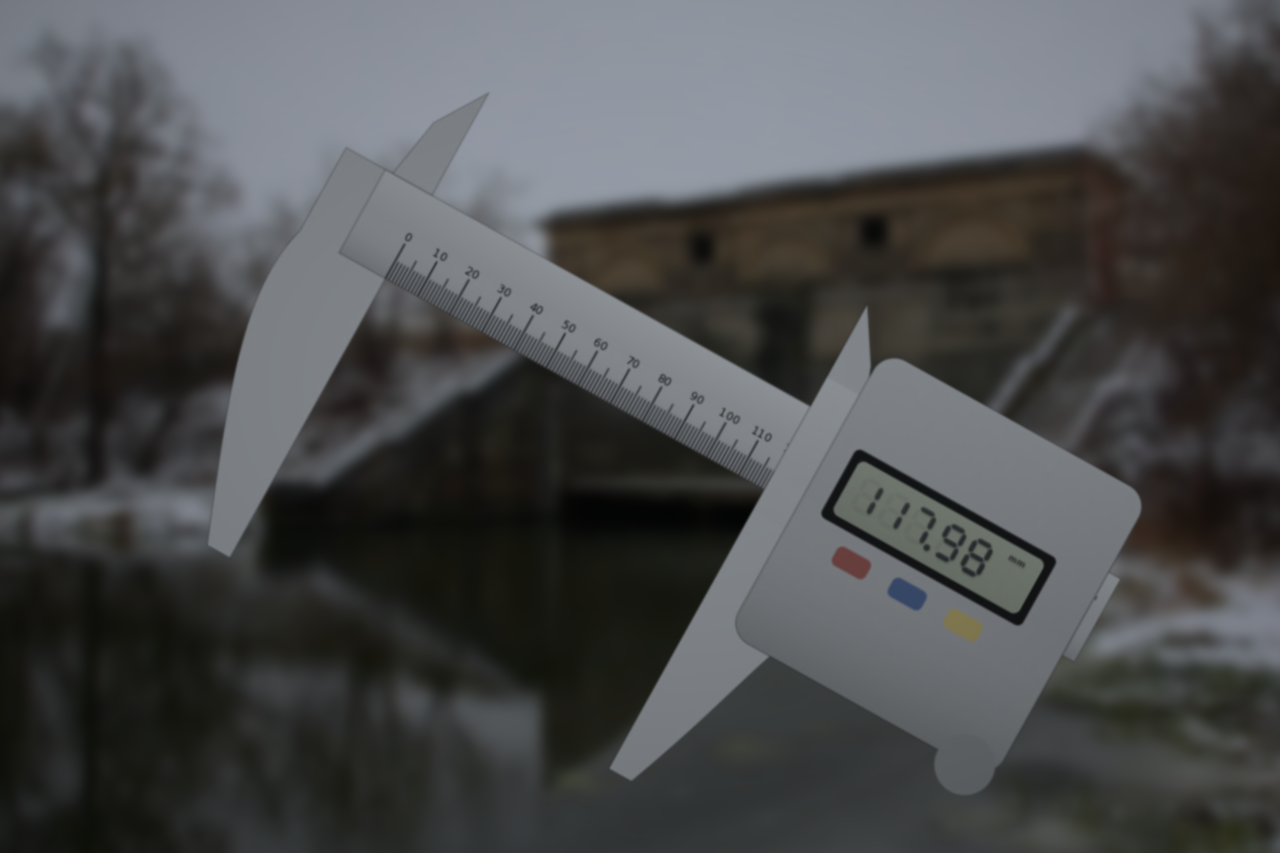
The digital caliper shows 117.98 mm
